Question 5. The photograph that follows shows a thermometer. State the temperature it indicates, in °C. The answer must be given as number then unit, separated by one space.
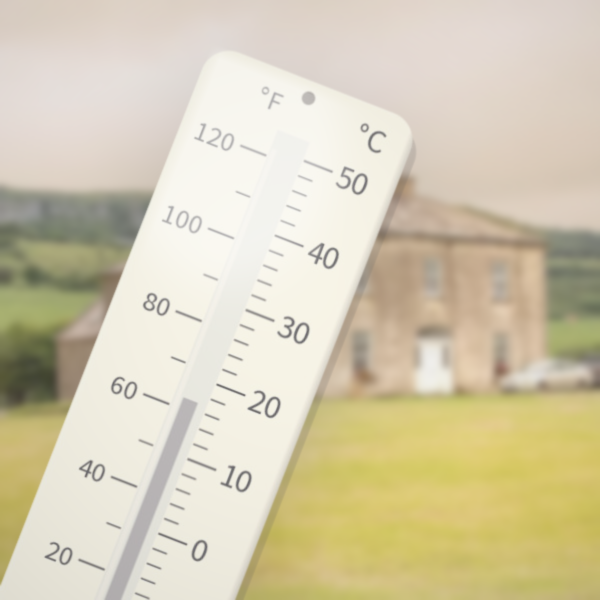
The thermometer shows 17 °C
